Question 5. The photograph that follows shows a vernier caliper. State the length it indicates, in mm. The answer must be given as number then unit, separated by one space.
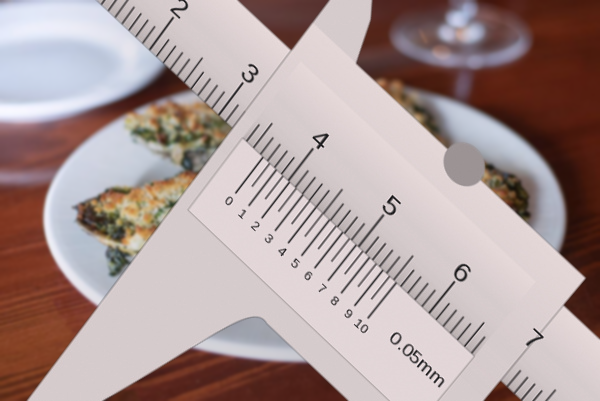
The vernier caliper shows 36.4 mm
